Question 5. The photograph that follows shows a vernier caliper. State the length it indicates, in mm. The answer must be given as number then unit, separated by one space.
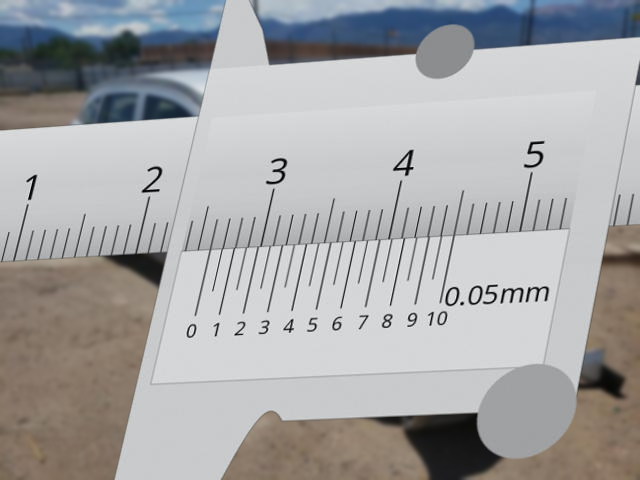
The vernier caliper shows 26.0 mm
